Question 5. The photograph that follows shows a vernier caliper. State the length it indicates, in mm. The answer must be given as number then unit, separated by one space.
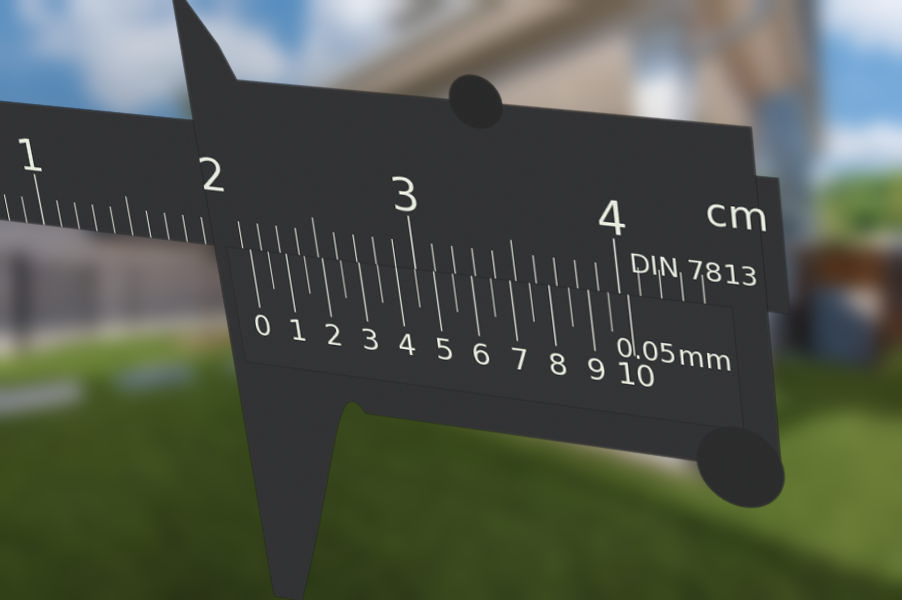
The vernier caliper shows 21.4 mm
